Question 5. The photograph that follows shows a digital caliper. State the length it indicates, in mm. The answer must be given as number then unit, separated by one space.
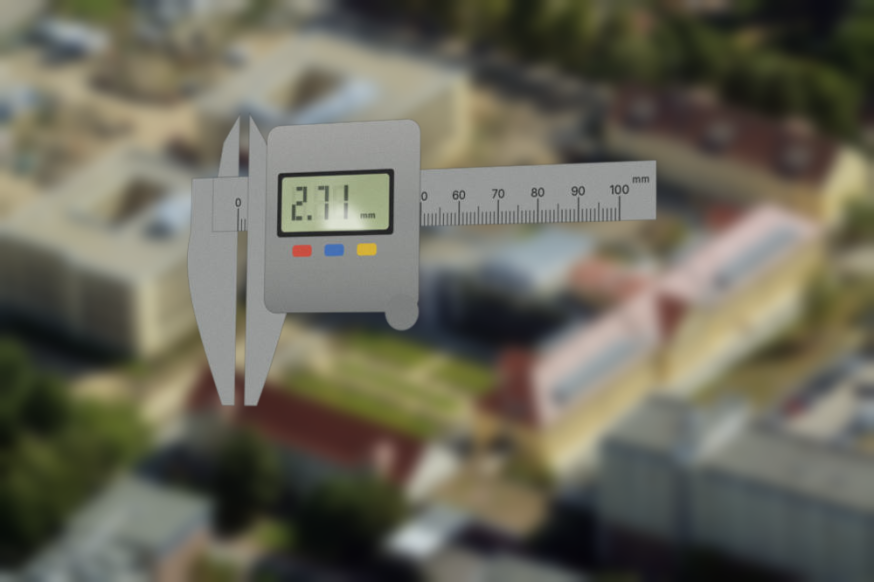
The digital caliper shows 2.71 mm
